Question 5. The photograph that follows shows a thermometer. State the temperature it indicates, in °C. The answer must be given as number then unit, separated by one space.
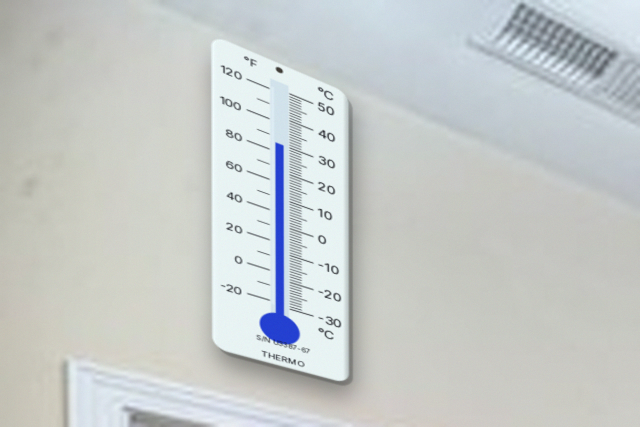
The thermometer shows 30 °C
